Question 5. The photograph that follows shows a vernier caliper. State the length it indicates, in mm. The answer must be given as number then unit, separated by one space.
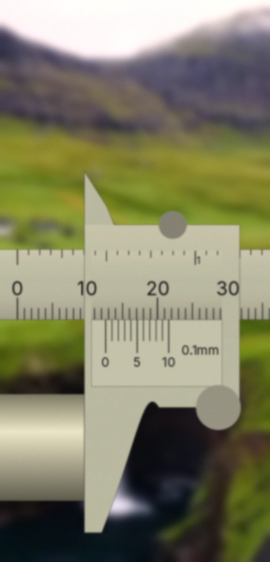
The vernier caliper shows 12.6 mm
